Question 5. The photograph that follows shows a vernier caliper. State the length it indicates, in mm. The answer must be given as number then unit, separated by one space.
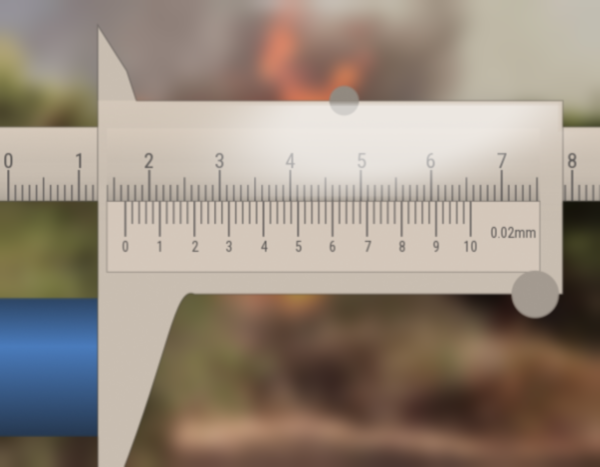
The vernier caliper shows 16.6 mm
